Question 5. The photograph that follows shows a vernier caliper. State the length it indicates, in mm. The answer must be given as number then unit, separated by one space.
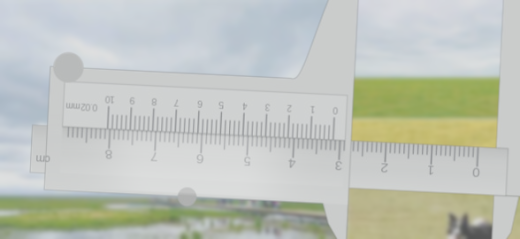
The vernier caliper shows 31.5 mm
